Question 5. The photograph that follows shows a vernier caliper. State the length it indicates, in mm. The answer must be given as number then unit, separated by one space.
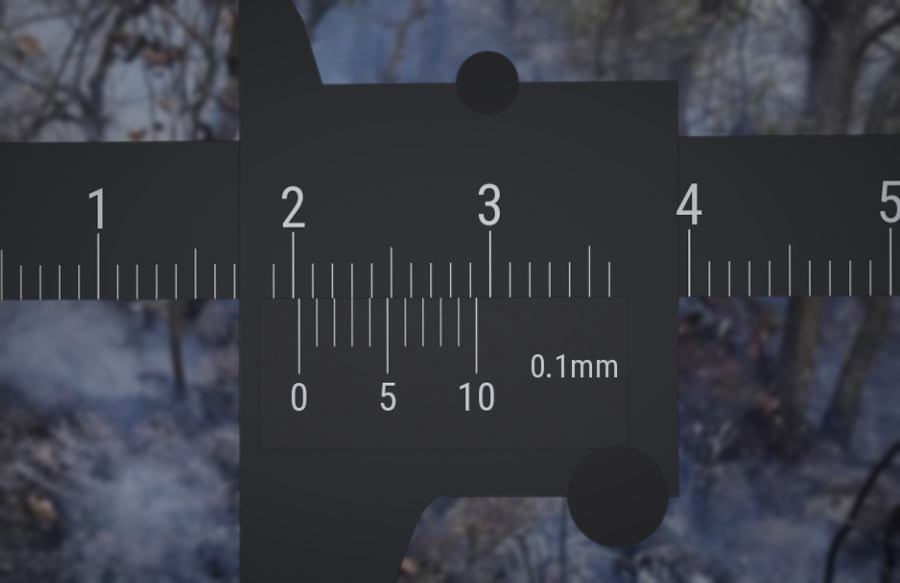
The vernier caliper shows 20.3 mm
